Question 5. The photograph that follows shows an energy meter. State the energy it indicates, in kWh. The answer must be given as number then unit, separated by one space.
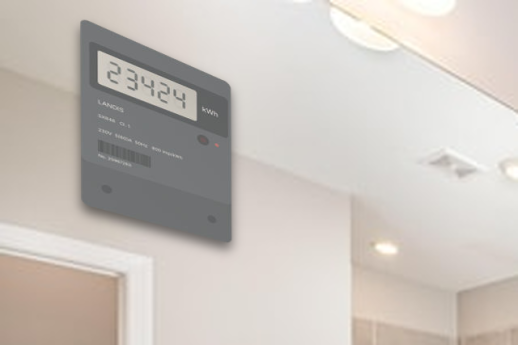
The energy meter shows 23424 kWh
